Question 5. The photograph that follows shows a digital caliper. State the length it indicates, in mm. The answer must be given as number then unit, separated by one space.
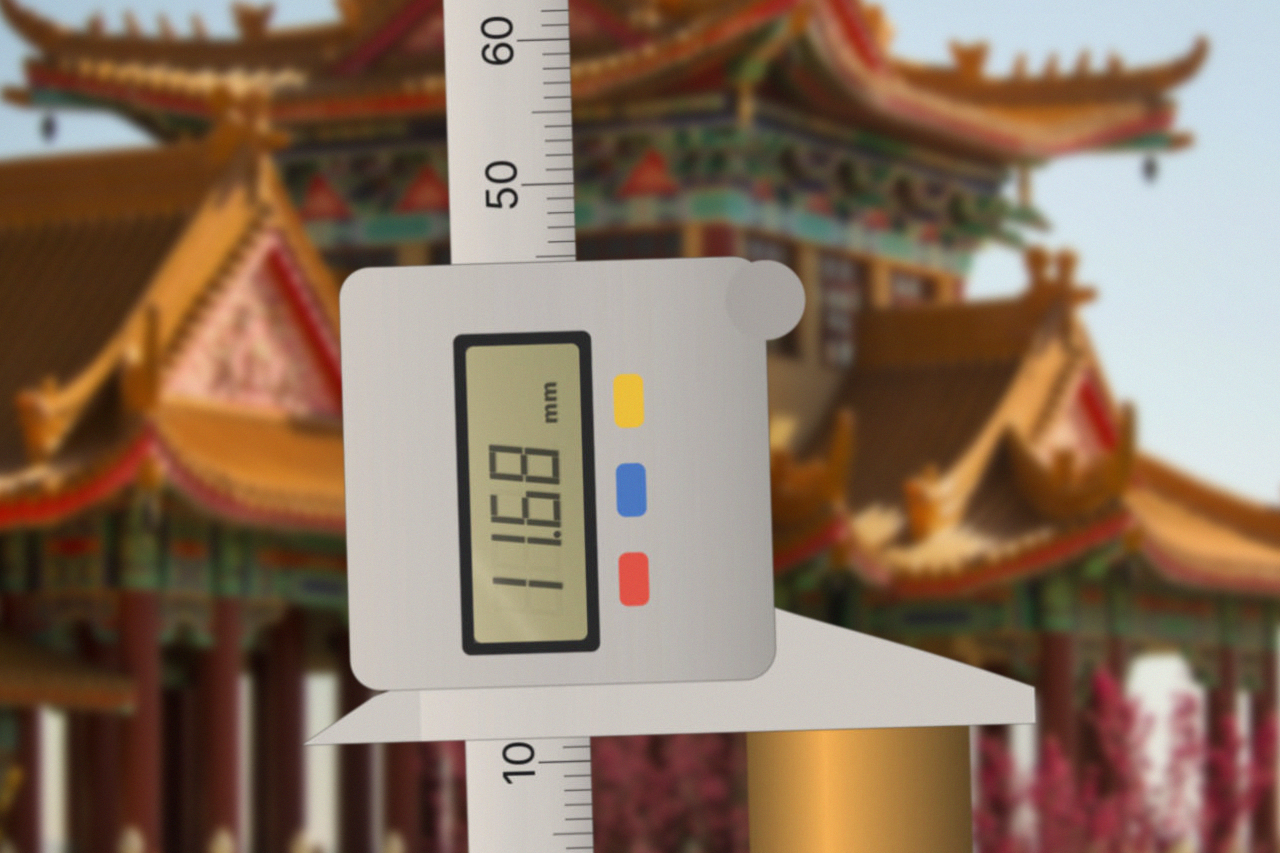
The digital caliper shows 11.68 mm
